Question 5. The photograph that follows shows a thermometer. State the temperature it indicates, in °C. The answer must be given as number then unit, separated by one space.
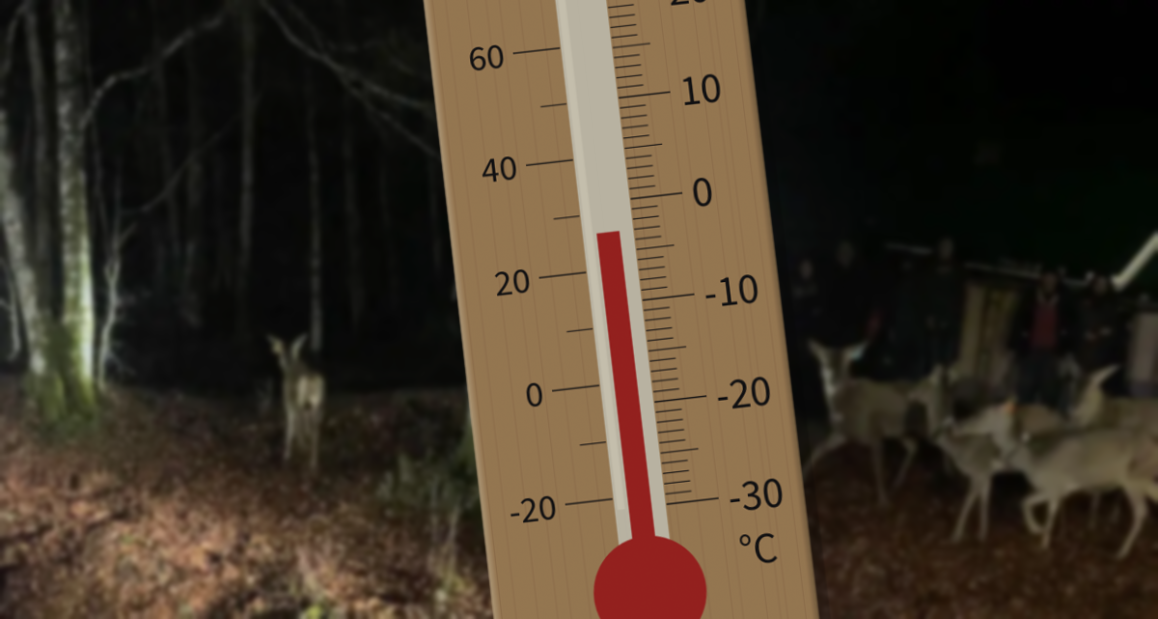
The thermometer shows -3 °C
